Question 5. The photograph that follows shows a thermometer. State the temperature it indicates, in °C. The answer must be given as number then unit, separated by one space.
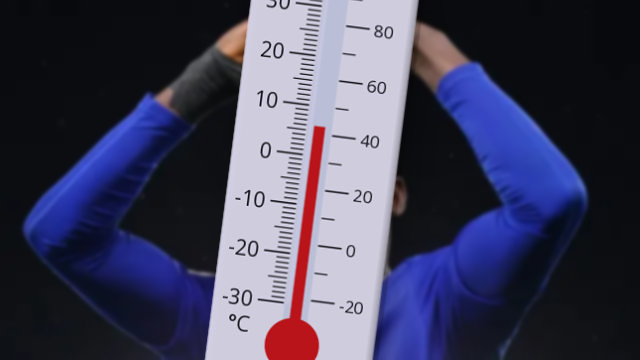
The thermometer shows 6 °C
